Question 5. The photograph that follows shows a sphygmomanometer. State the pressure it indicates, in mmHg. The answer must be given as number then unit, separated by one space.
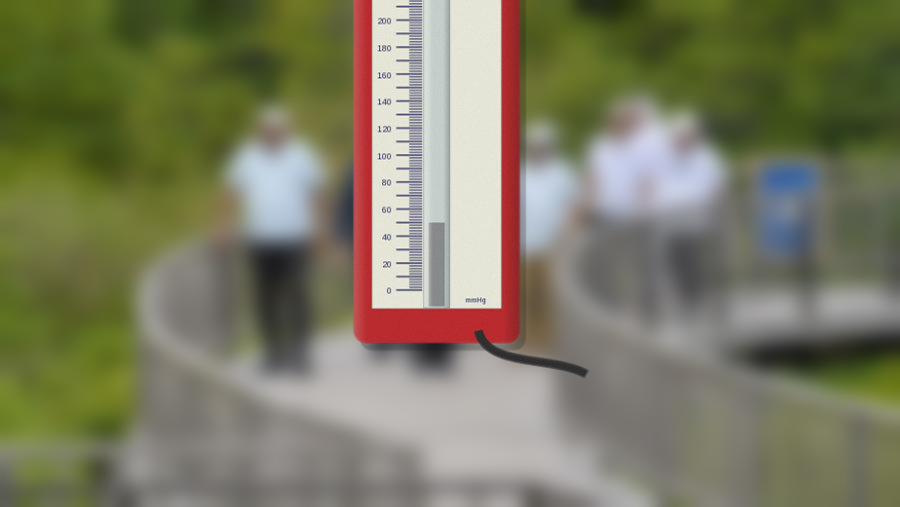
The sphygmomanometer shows 50 mmHg
